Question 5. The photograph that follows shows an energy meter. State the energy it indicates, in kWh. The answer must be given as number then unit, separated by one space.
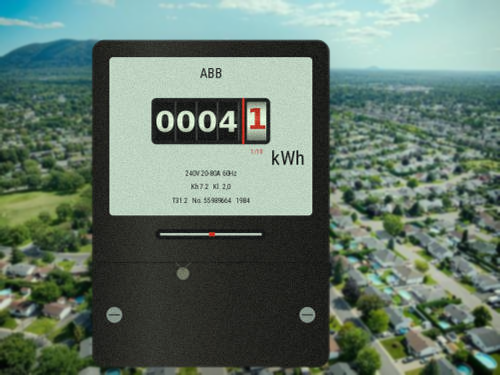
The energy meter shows 4.1 kWh
